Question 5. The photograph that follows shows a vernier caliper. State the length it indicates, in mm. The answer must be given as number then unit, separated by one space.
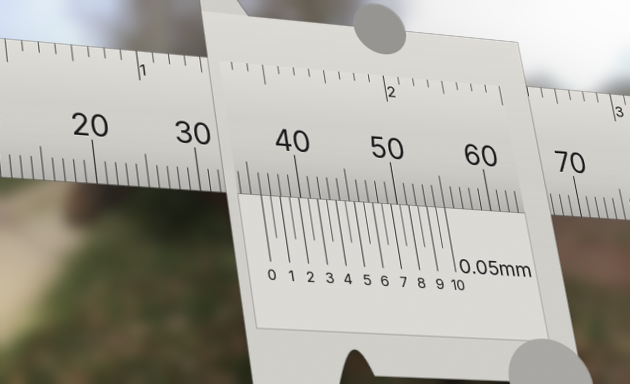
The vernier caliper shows 36.0 mm
